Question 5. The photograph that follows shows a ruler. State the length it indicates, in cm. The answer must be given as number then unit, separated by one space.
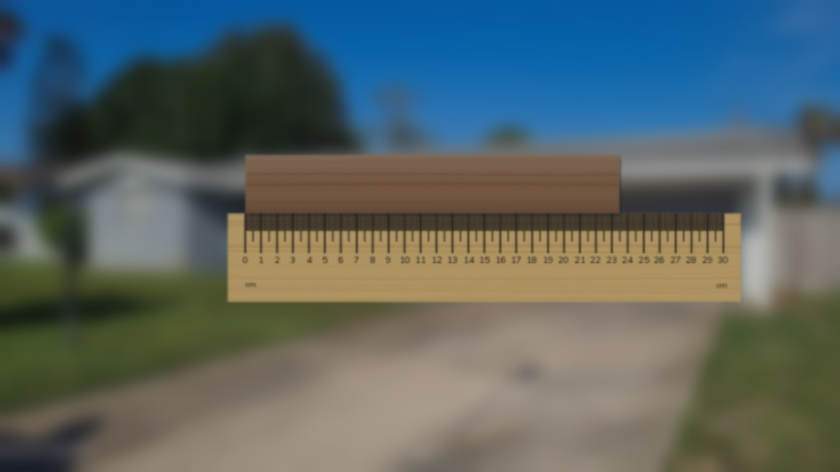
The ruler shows 23.5 cm
